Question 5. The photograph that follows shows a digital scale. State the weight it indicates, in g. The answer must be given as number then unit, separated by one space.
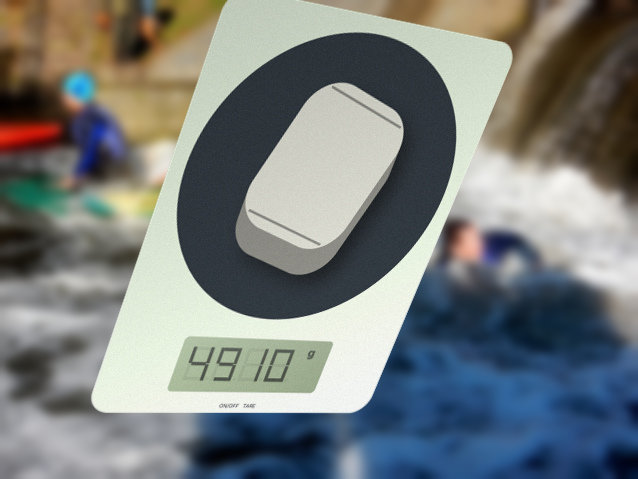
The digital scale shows 4910 g
